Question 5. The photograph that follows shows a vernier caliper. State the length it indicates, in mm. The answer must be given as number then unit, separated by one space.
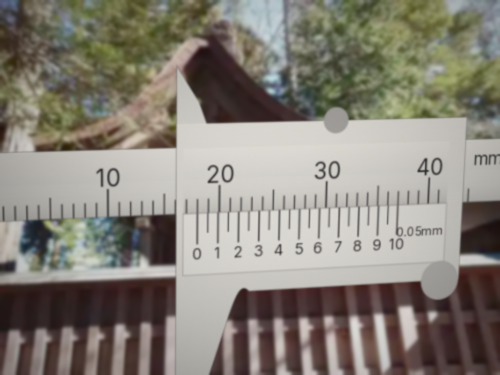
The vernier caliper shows 18.0 mm
